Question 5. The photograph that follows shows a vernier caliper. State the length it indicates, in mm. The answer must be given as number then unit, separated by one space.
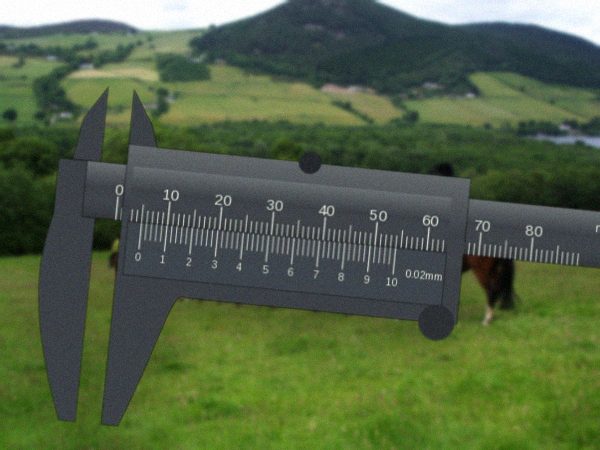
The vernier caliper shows 5.0 mm
